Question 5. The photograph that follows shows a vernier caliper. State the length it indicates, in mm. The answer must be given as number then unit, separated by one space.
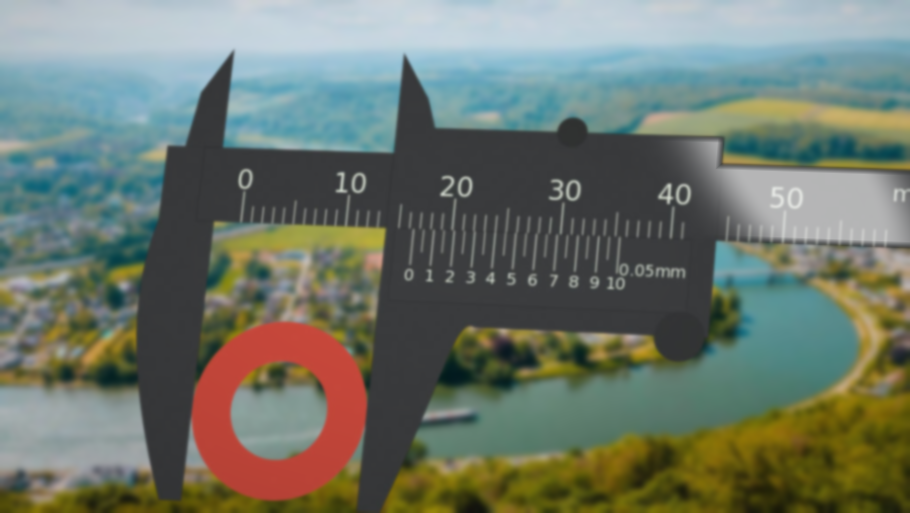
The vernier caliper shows 16.4 mm
